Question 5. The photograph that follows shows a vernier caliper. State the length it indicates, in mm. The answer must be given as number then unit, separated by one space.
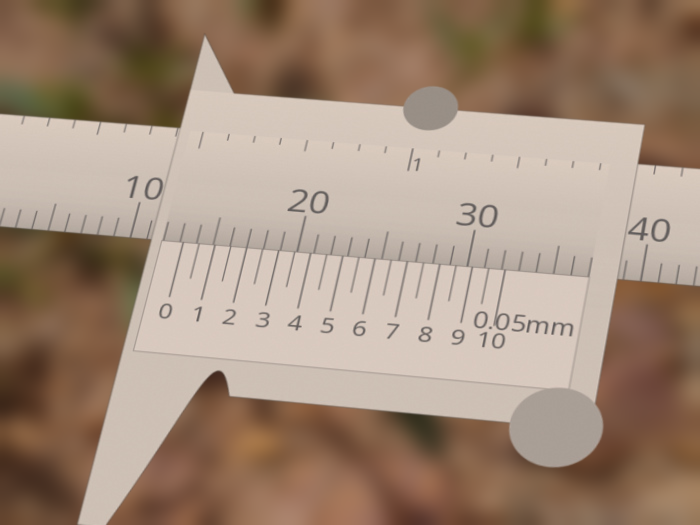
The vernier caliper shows 13.2 mm
